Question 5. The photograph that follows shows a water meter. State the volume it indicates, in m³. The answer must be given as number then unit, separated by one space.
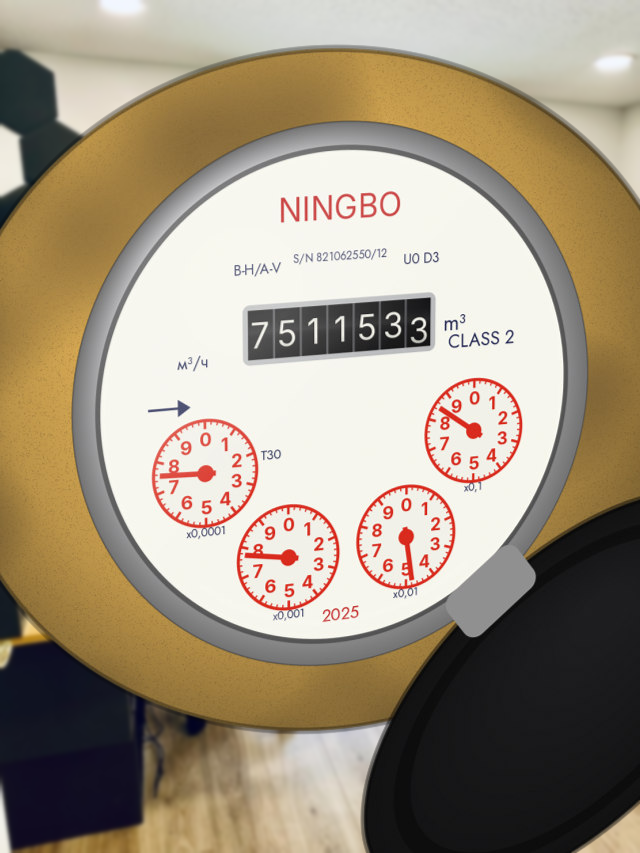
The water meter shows 7511532.8477 m³
